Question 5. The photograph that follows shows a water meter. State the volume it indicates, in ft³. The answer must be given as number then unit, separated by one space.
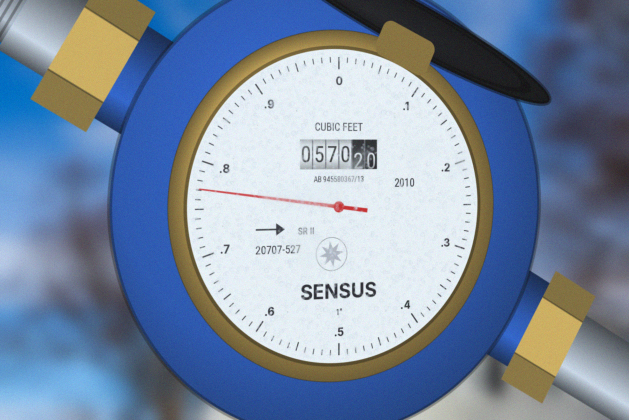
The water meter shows 57019.77 ft³
